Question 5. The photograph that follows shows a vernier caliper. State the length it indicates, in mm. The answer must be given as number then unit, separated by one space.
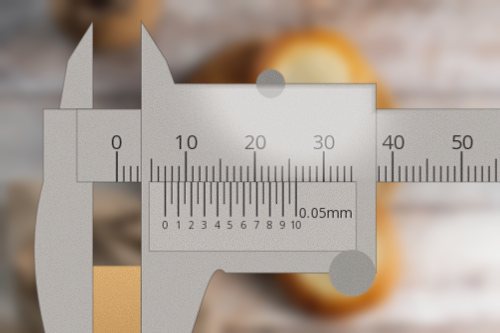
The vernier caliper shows 7.0 mm
